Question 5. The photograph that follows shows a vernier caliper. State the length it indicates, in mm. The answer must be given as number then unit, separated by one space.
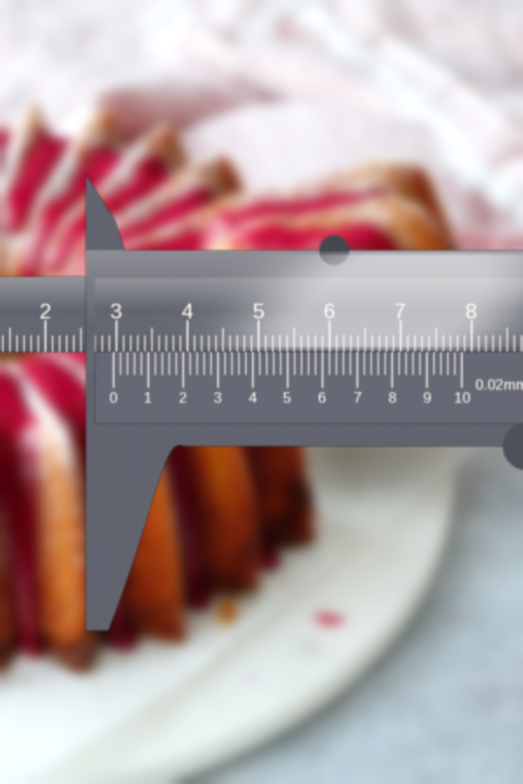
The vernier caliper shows 29.6 mm
